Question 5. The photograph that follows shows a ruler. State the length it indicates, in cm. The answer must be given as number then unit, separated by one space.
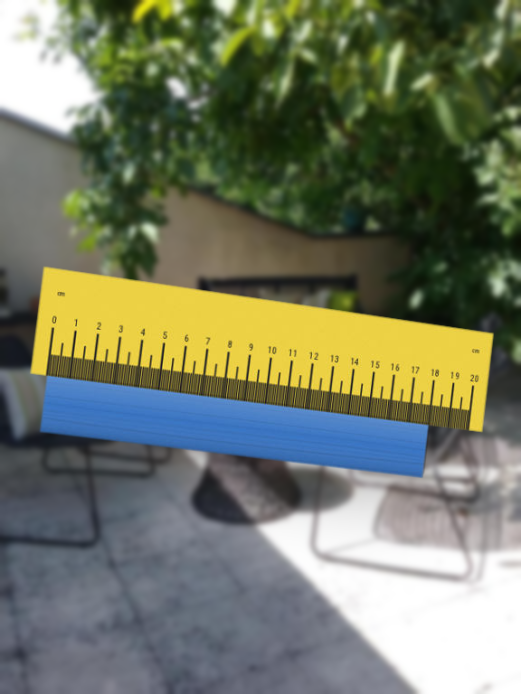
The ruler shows 18 cm
